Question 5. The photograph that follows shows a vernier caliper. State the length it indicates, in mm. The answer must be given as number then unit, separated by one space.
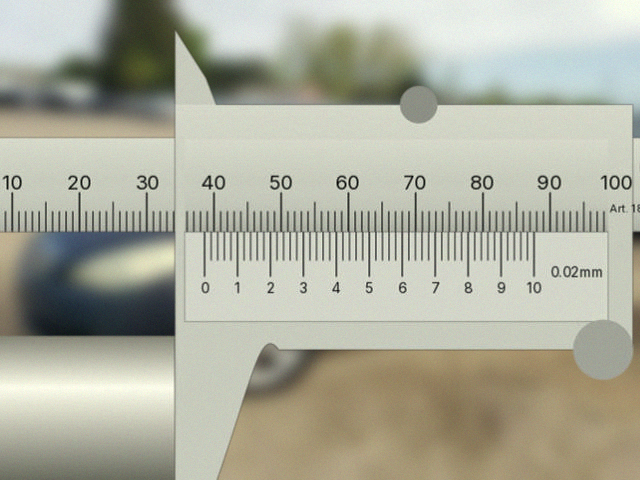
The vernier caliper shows 38.6 mm
